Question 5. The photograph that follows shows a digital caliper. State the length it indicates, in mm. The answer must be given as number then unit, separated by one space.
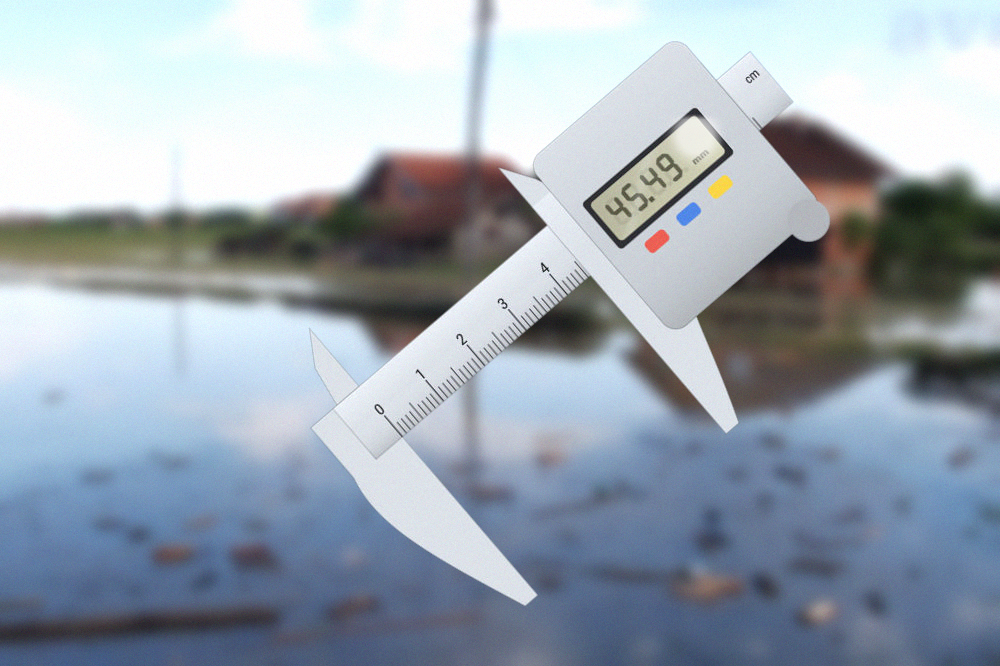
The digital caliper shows 45.49 mm
